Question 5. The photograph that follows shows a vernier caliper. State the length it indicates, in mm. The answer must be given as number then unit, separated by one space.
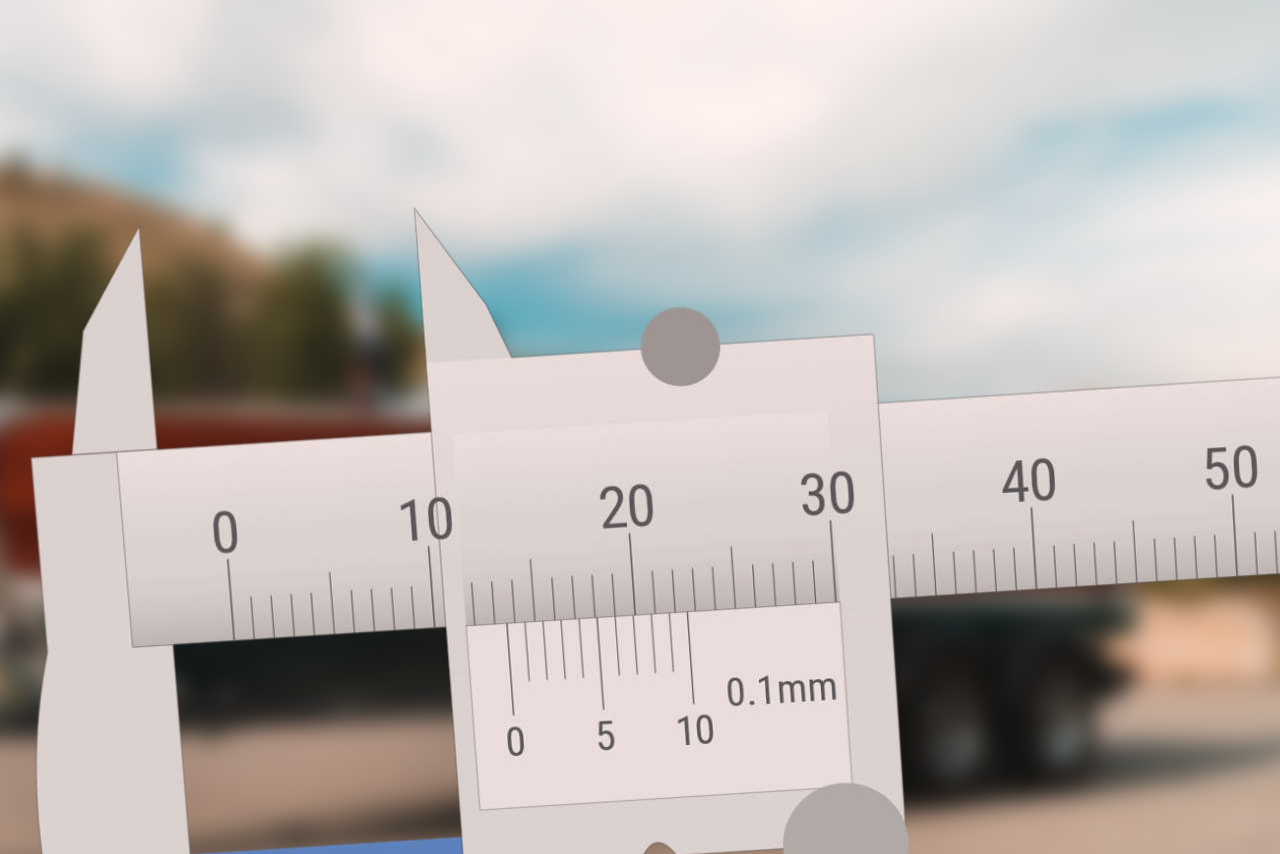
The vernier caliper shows 13.6 mm
